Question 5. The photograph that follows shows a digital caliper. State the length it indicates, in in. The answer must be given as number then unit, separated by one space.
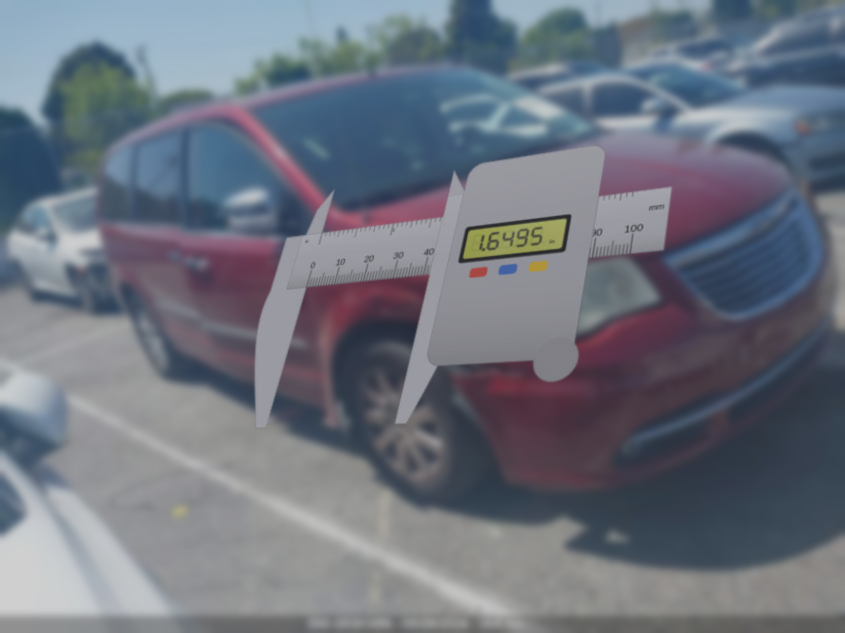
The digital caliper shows 1.6495 in
